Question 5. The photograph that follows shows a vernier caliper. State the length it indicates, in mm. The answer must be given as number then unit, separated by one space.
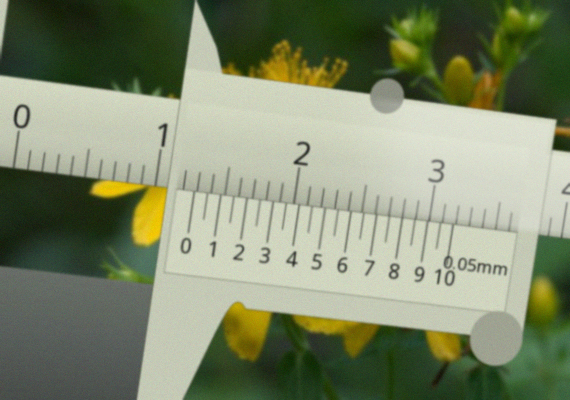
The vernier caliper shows 12.8 mm
